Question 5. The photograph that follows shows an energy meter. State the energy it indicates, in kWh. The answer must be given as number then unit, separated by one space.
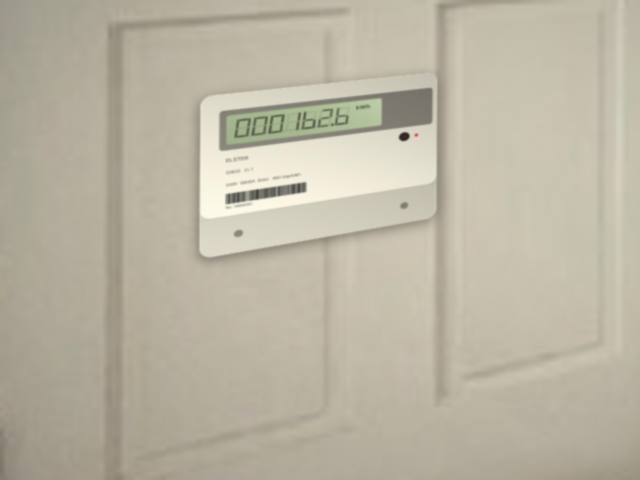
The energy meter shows 162.6 kWh
